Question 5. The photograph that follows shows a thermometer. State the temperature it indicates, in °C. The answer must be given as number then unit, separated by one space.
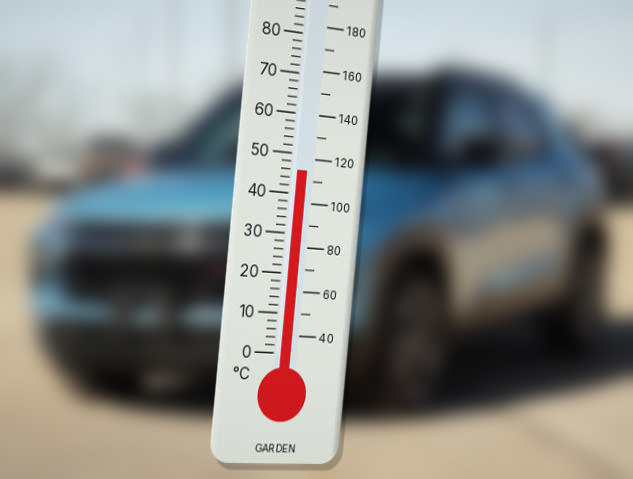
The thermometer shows 46 °C
